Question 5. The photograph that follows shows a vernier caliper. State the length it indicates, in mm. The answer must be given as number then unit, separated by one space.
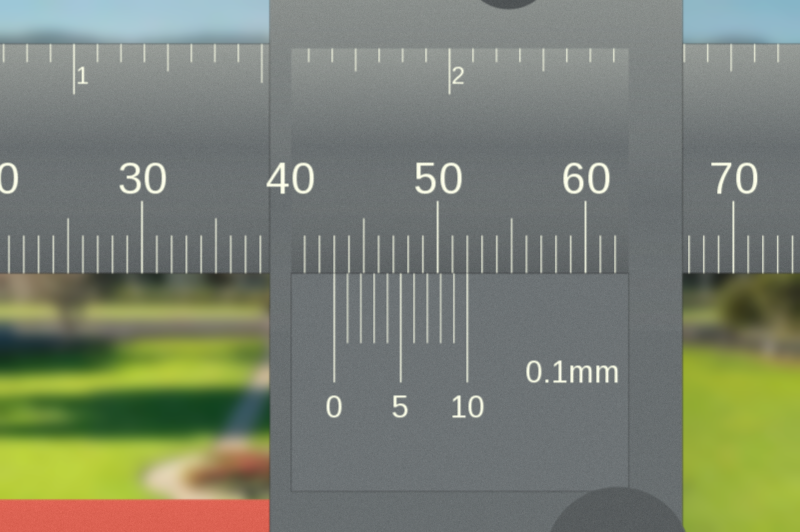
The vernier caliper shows 43.0 mm
